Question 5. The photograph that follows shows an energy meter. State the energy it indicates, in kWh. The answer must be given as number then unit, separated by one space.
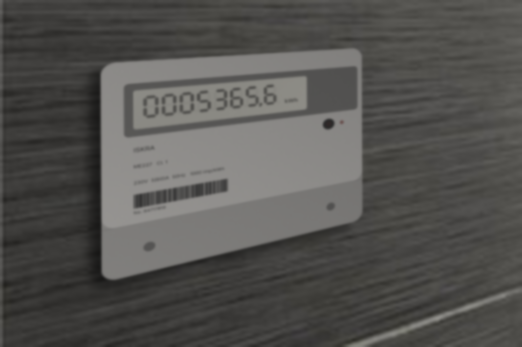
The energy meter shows 5365.6 kWh
